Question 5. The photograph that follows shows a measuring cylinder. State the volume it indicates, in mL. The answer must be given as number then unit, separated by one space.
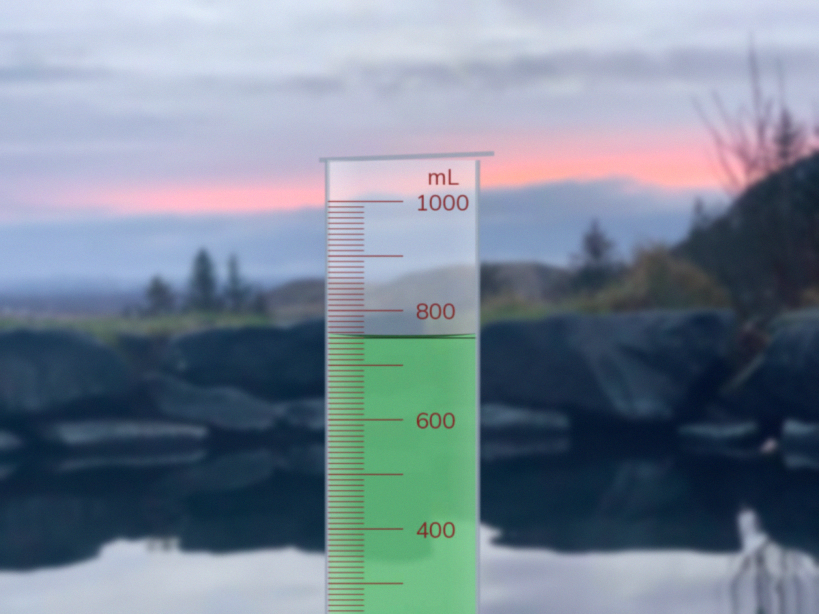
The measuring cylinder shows 750 mL
